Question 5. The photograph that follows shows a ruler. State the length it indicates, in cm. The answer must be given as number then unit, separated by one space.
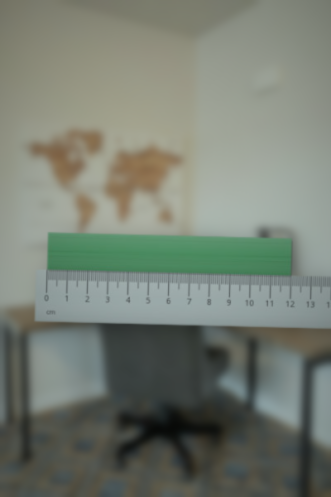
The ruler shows 12 cm
